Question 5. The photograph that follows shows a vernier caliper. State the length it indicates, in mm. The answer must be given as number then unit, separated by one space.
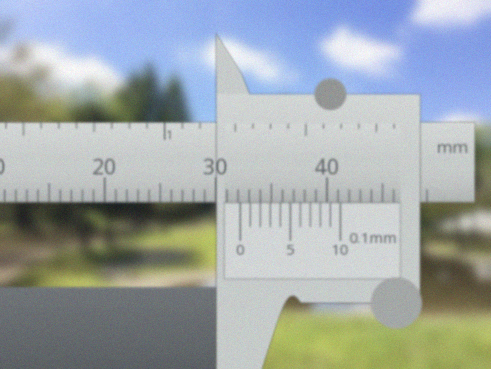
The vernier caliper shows 32.2 mm
